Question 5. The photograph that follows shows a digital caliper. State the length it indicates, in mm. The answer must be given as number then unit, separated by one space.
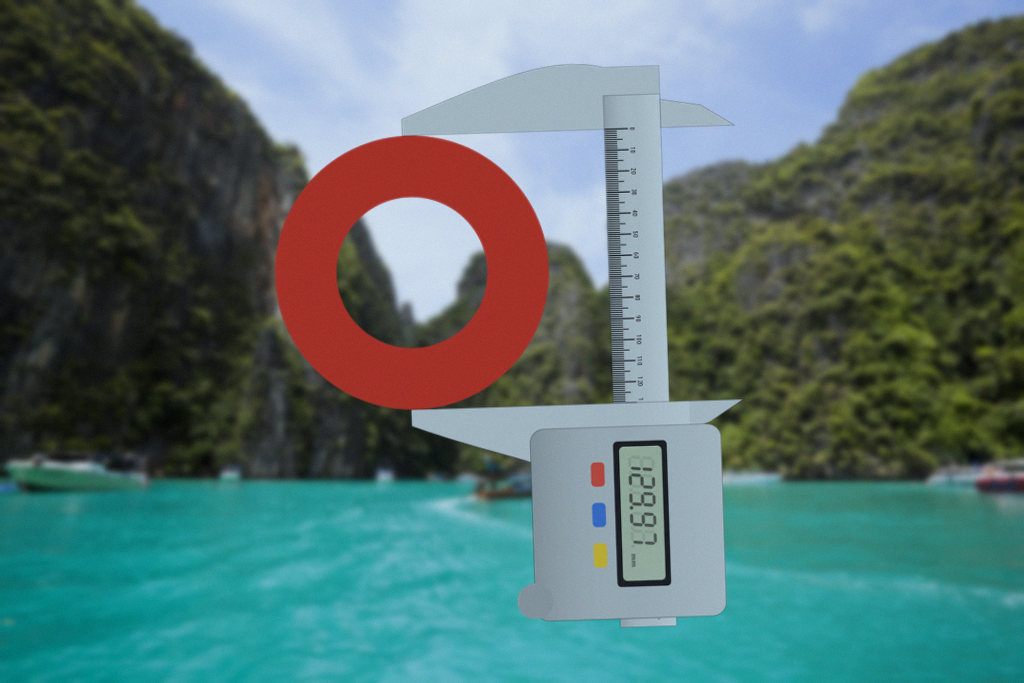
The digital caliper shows 129.97 mm
